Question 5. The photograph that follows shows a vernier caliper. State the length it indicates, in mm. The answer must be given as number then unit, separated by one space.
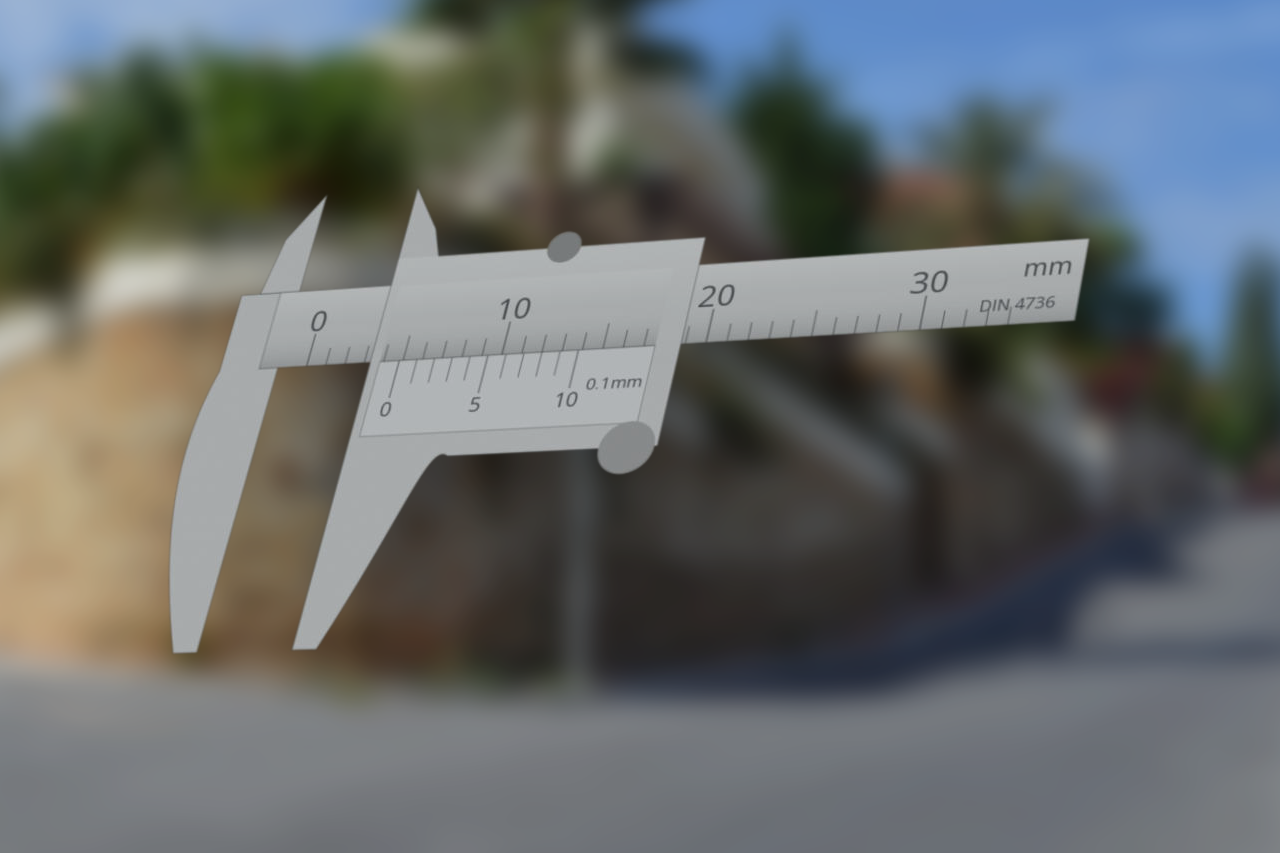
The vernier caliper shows 4.8 mm
